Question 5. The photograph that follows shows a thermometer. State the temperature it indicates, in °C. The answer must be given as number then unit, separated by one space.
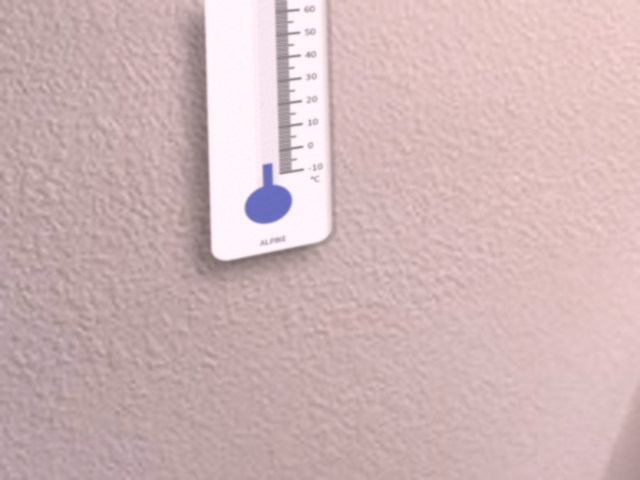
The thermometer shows -5 °C
